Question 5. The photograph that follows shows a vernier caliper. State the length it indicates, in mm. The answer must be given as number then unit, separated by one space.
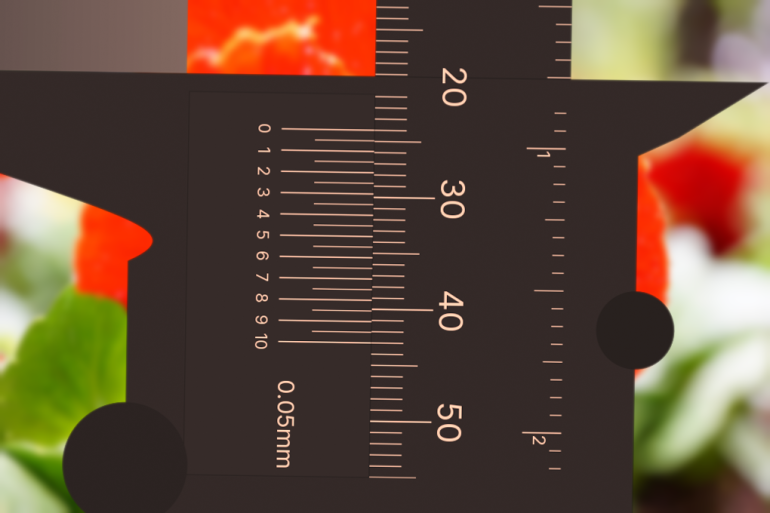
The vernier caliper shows 24.0 mm
